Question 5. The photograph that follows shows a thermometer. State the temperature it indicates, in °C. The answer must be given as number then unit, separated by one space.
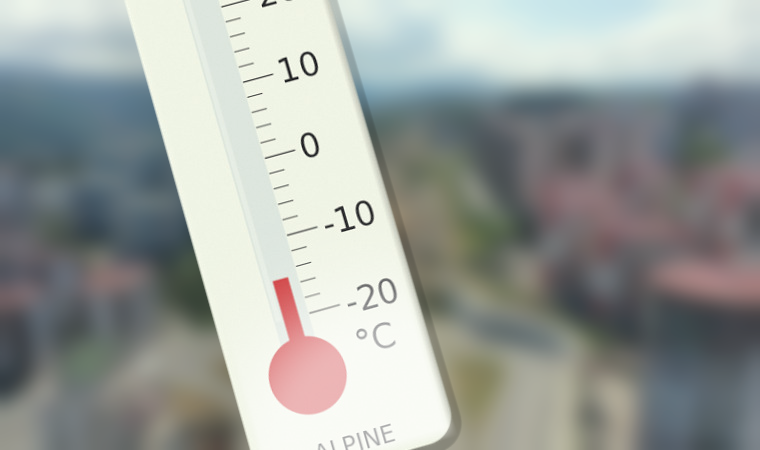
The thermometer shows -15 °C
